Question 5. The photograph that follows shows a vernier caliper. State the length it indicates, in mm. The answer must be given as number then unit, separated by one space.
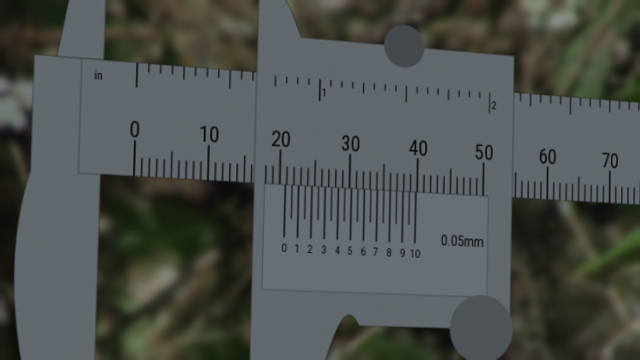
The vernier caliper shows 20.8 mm
